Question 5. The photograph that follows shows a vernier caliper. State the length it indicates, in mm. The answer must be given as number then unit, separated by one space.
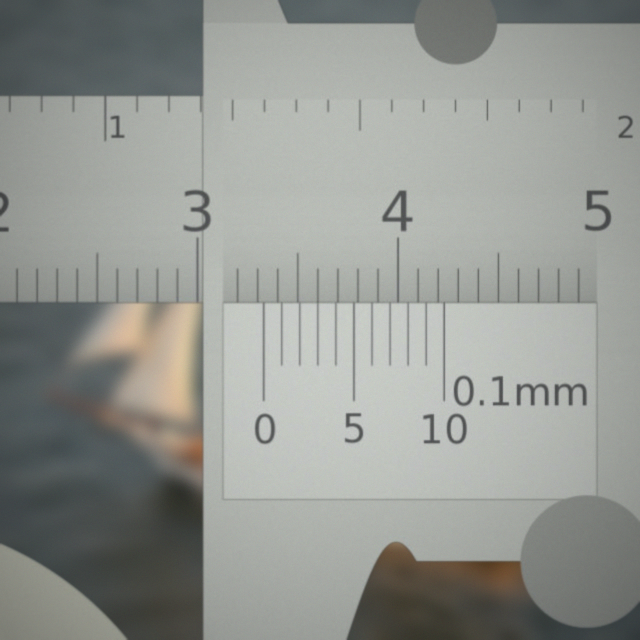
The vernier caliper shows 33.3 mm
